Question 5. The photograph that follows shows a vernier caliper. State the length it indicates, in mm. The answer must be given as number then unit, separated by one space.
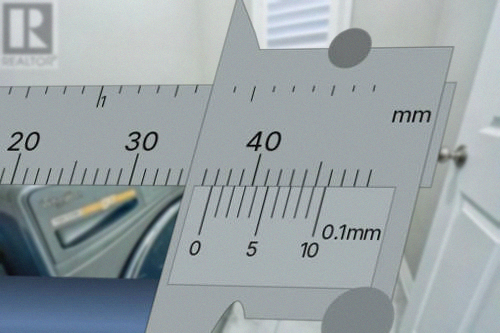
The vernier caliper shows 36.8 mm
